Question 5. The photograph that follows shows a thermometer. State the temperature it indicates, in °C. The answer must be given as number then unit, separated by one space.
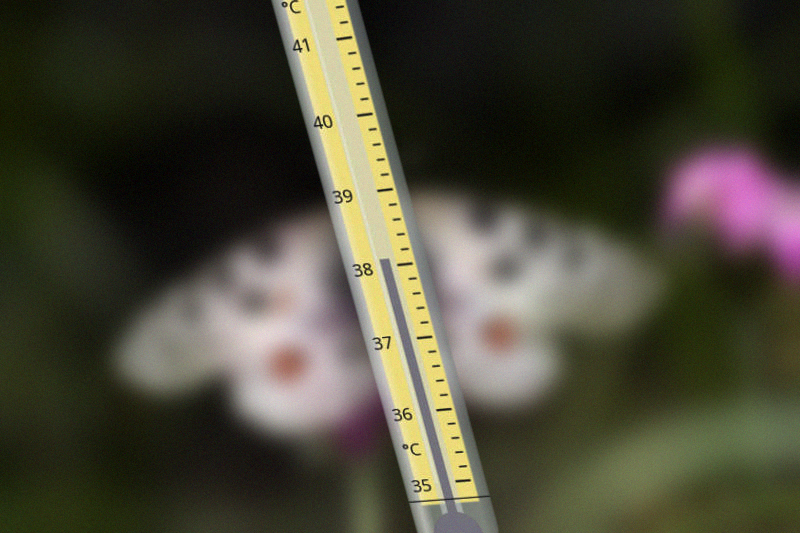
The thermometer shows 38.1 °C
